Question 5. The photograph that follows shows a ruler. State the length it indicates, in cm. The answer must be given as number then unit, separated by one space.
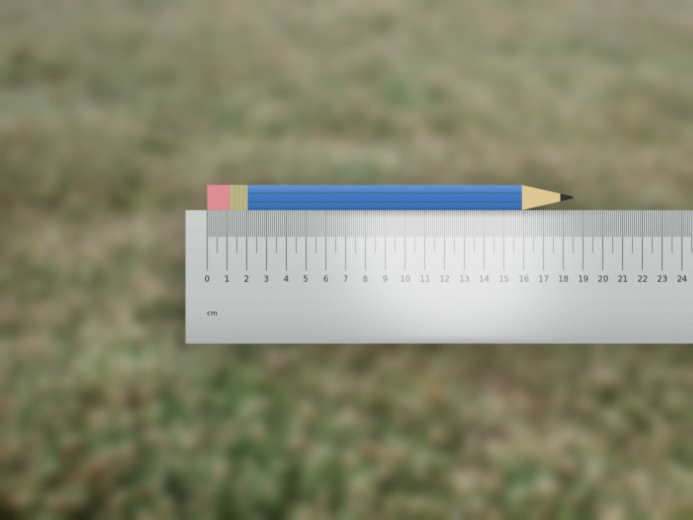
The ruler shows 18.5 cm
